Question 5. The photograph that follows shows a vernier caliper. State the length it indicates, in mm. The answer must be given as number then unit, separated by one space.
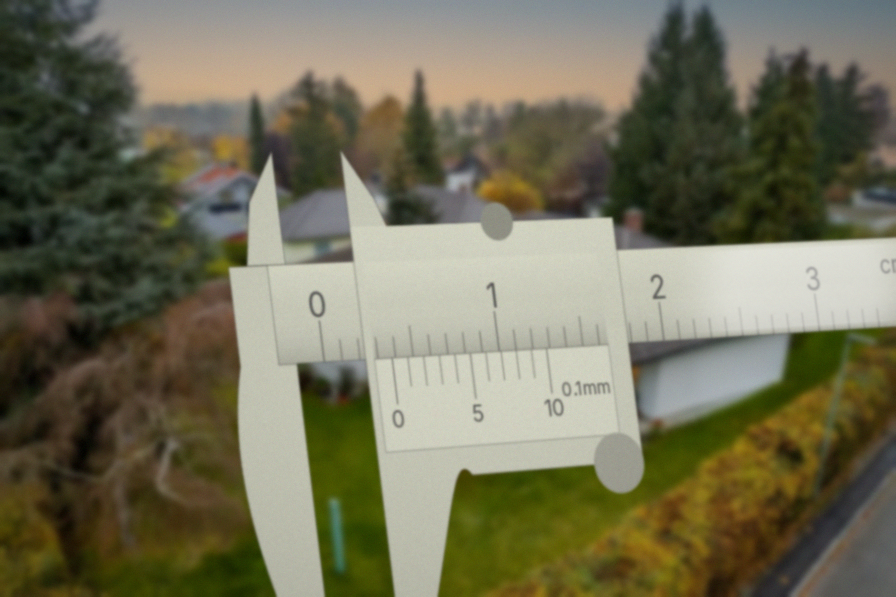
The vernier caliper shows 3.8 mm
